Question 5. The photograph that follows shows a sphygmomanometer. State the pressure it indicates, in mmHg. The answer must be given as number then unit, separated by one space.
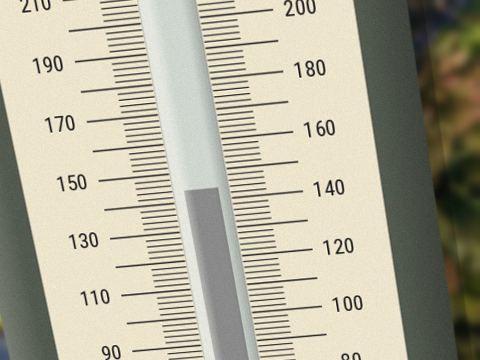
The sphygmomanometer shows 144 mmHg
